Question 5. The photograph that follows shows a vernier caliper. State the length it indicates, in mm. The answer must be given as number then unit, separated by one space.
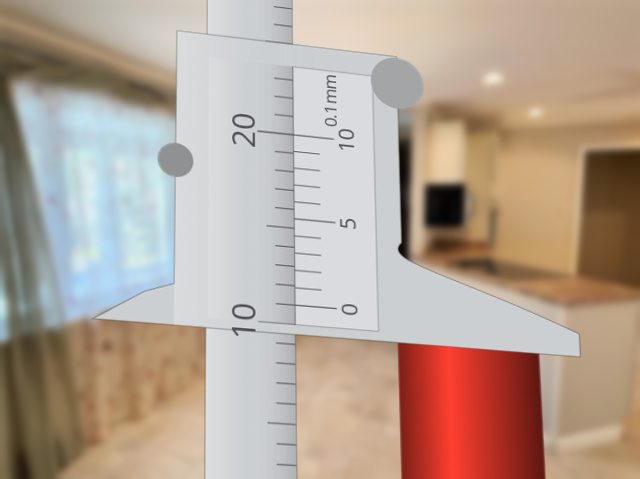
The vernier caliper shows 11.0 mm
